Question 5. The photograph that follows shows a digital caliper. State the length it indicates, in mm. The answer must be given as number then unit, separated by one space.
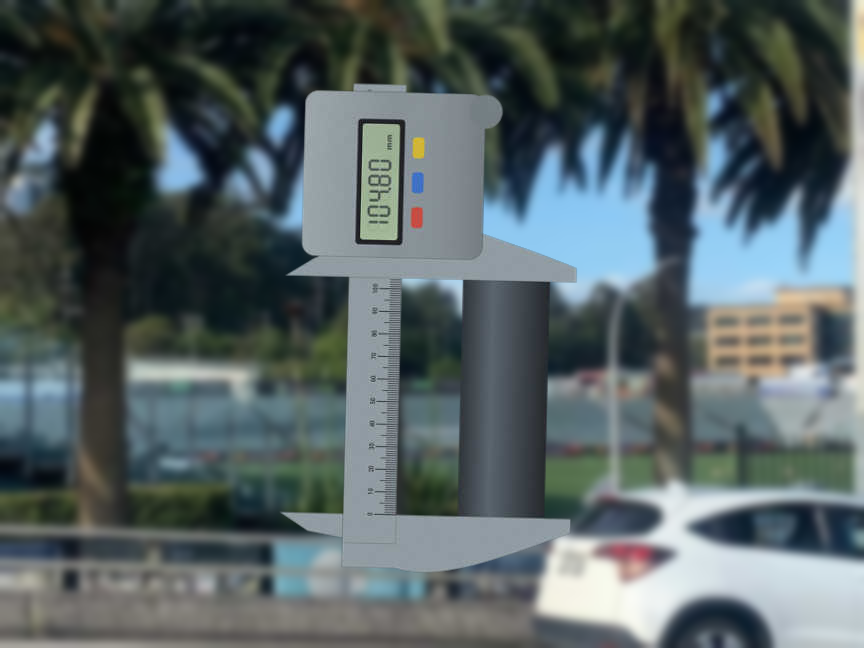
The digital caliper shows 104.80 mm
